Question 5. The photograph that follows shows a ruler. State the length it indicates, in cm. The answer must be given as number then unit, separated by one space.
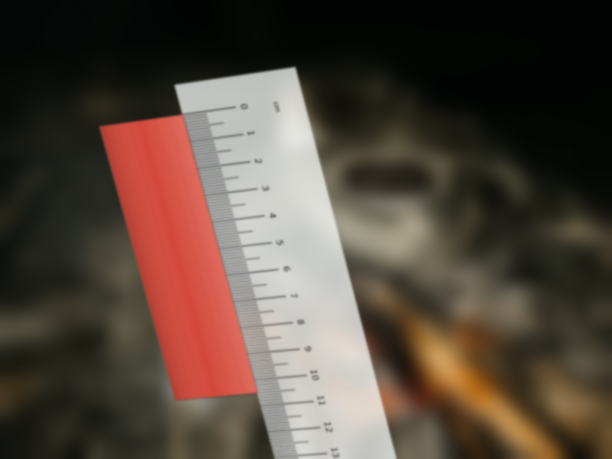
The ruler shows 10.5 cm
